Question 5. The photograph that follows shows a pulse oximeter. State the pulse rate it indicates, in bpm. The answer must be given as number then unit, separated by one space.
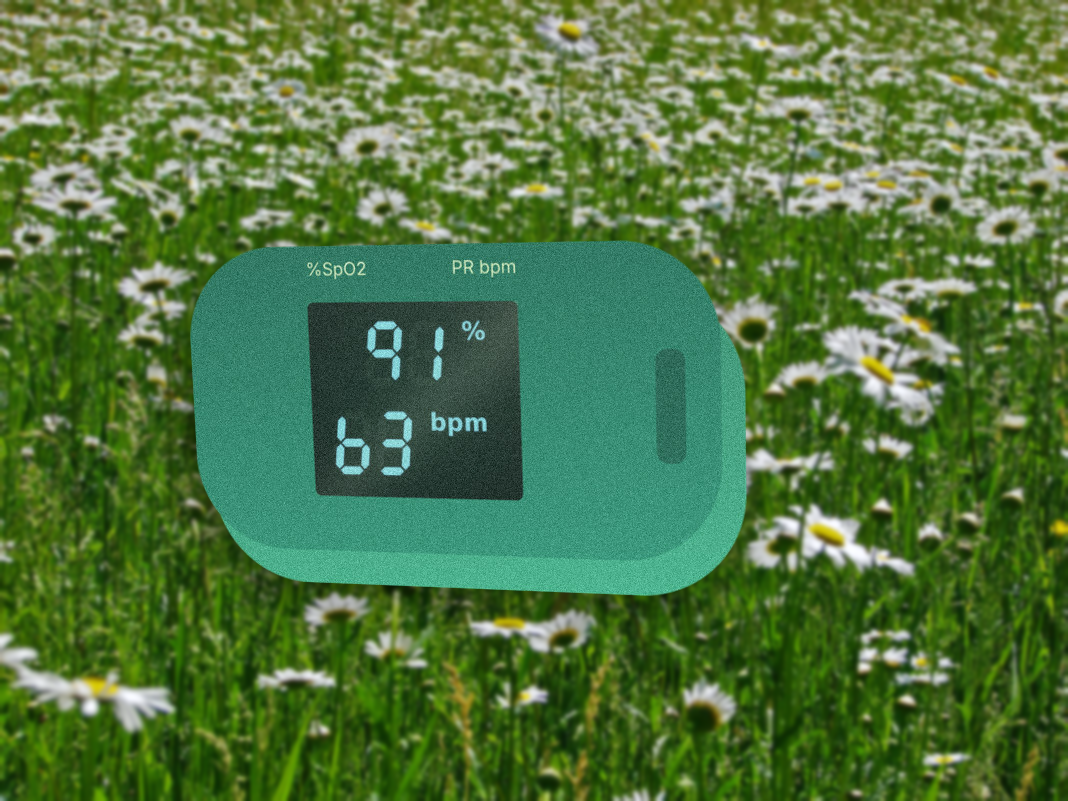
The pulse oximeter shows 63 bpm
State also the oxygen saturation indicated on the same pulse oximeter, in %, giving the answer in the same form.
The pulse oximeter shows 91 %
